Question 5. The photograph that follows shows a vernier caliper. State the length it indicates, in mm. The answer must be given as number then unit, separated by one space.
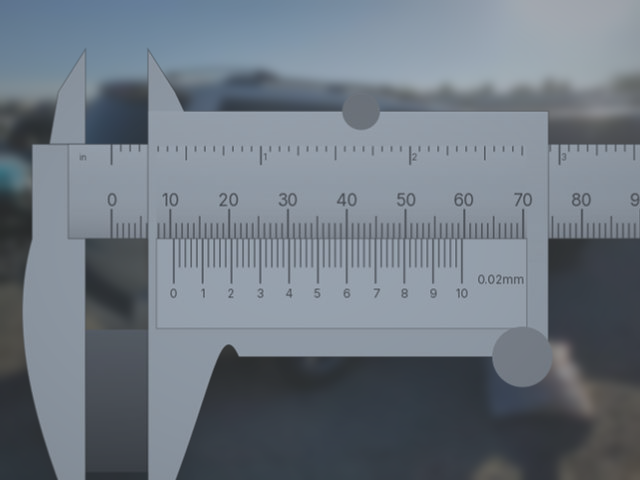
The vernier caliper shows 10.6 mm
